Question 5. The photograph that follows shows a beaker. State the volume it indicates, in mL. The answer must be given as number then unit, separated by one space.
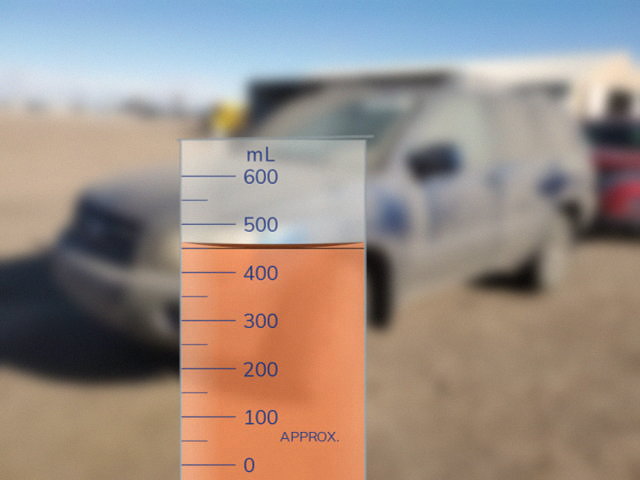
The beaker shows 450 mL
